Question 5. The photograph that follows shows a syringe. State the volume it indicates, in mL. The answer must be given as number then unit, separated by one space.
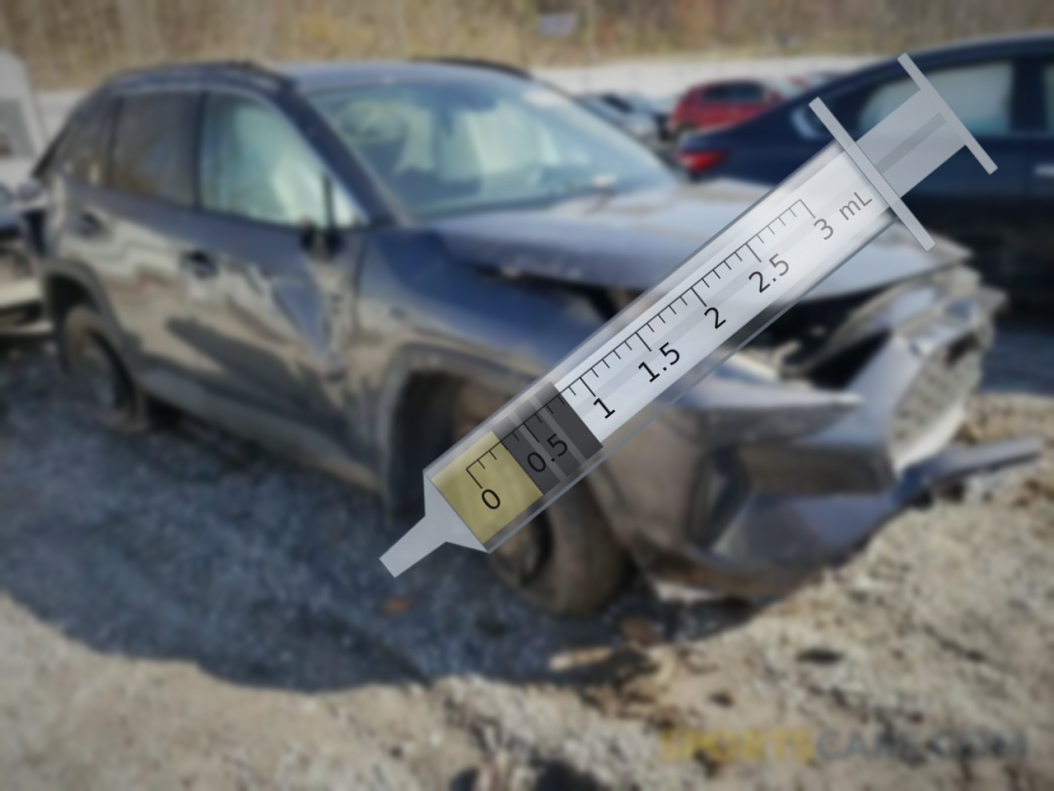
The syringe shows 0.3 mL
